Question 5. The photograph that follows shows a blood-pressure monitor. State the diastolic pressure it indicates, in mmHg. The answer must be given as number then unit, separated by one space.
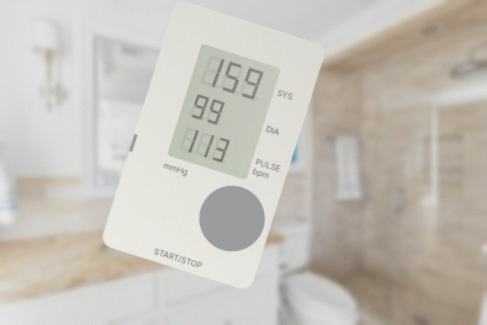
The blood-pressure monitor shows 99 mmHg
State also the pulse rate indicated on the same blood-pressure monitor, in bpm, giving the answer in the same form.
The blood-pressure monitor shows 113 bpm
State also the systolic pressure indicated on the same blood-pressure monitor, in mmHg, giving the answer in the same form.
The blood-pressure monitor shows 159 mmHg
